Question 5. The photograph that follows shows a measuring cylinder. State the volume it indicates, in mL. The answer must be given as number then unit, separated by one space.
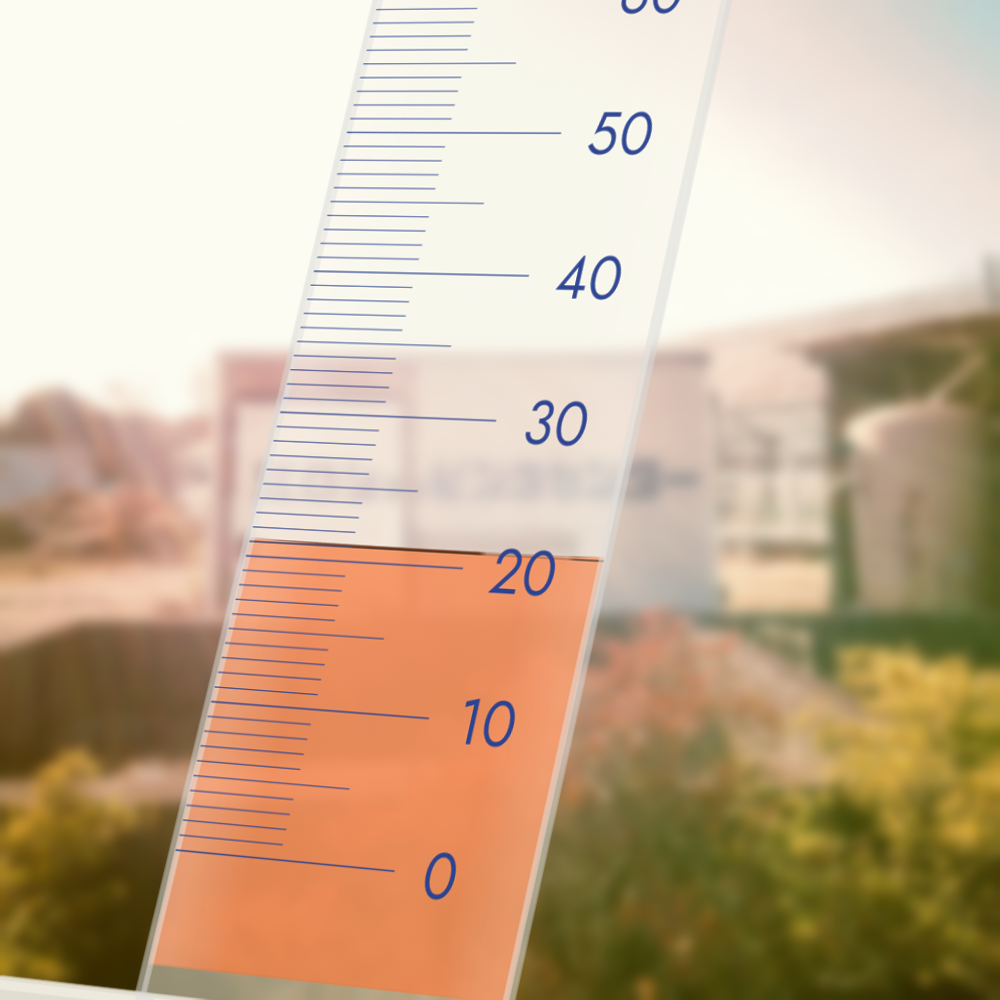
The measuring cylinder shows 21 mL
